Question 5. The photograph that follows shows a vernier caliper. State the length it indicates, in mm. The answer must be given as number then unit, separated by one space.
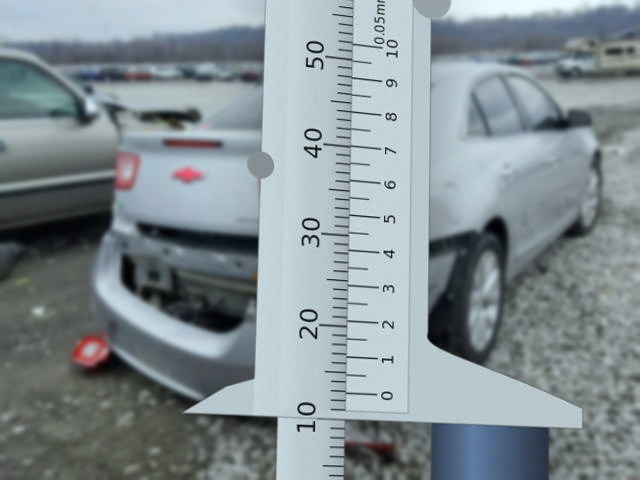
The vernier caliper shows 12.8 mm
